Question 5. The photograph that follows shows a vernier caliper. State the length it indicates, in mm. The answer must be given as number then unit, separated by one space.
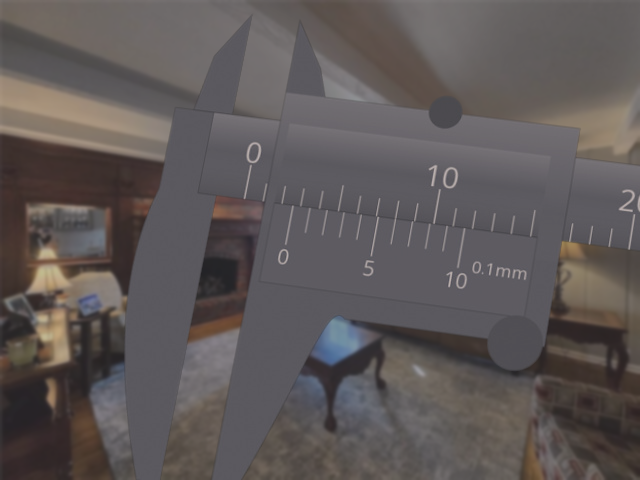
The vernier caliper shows 2.6 mm
